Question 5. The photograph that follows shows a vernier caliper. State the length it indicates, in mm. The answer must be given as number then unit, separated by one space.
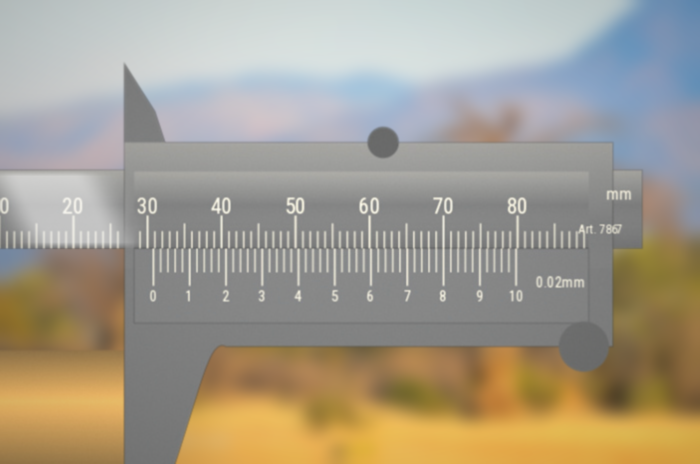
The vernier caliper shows 30.8 mm
